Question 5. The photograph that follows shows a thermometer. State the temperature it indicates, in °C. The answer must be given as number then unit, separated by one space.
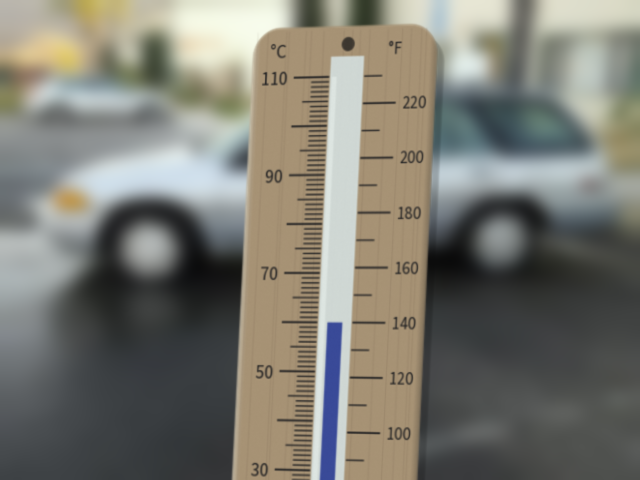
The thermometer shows 60 °C
